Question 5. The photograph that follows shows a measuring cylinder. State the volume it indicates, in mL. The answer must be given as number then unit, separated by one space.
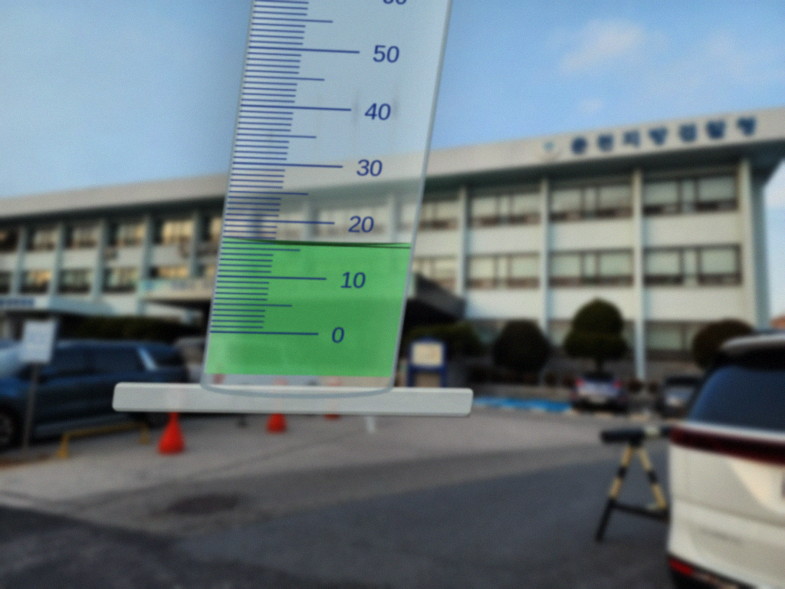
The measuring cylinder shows 16 mL
